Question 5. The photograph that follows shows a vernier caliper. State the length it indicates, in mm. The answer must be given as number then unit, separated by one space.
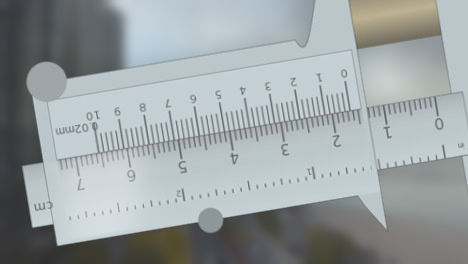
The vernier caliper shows 16.5 mm
